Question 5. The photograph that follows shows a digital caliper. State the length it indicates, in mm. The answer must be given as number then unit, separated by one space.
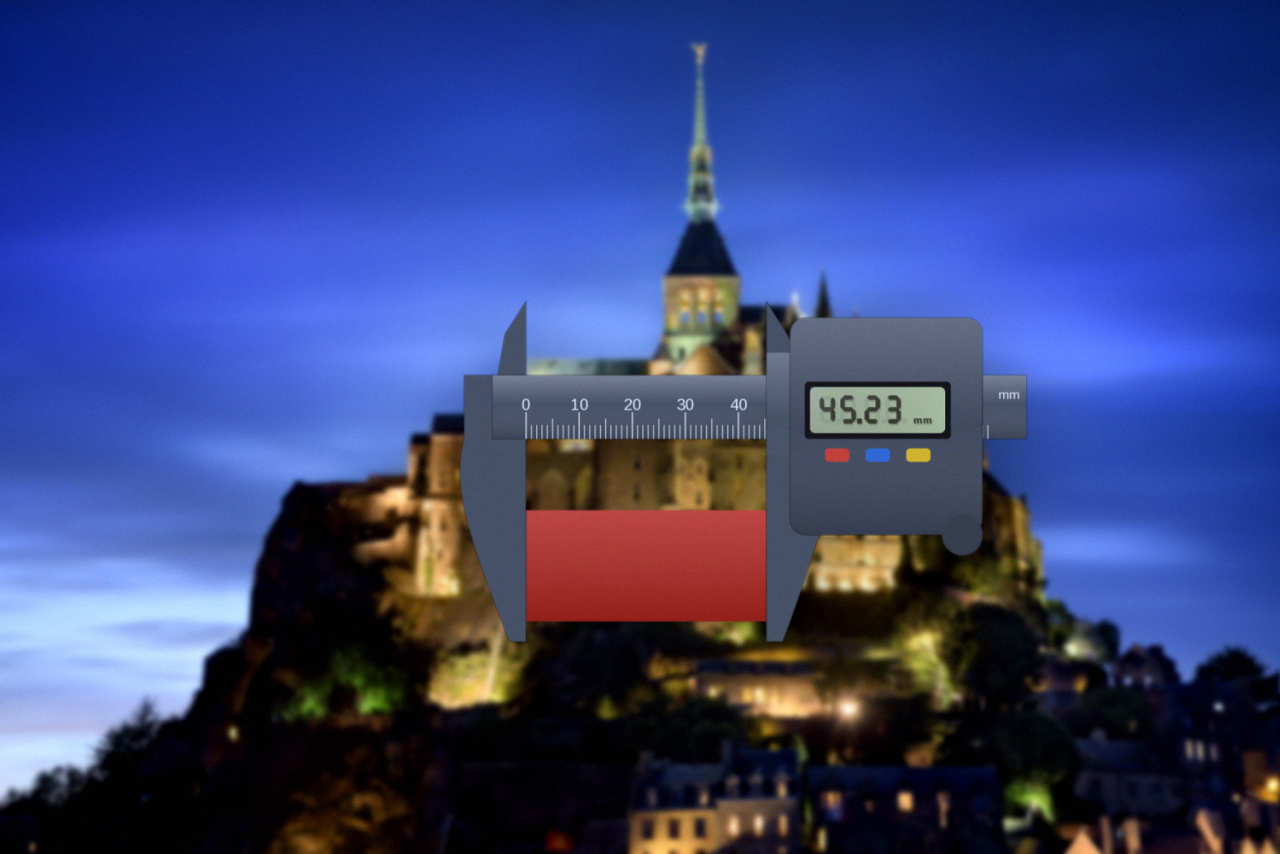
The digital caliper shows 45.23 mm
